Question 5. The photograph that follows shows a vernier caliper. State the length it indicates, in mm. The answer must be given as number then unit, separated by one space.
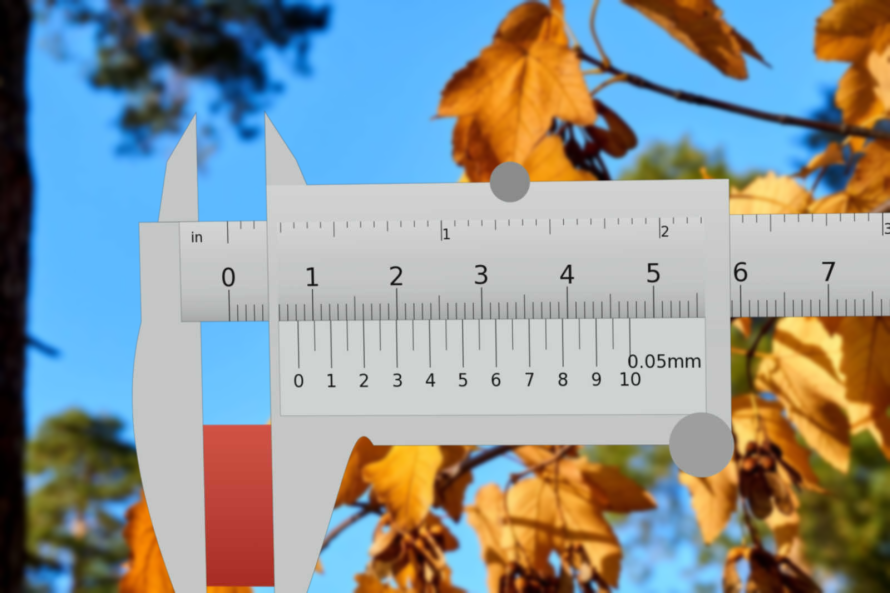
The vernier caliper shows 8.2 mm
